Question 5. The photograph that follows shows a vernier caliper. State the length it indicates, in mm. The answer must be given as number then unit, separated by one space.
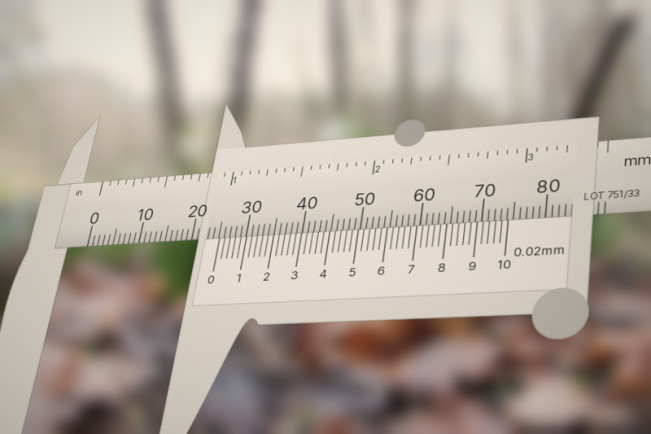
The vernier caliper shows 25.2 mm
